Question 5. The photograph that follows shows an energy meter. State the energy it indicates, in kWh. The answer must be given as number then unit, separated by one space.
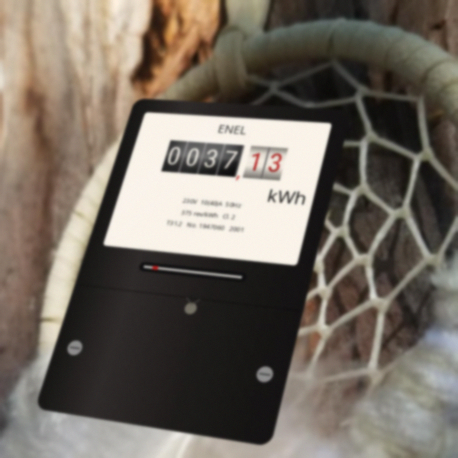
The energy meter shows 37.13 kWh
